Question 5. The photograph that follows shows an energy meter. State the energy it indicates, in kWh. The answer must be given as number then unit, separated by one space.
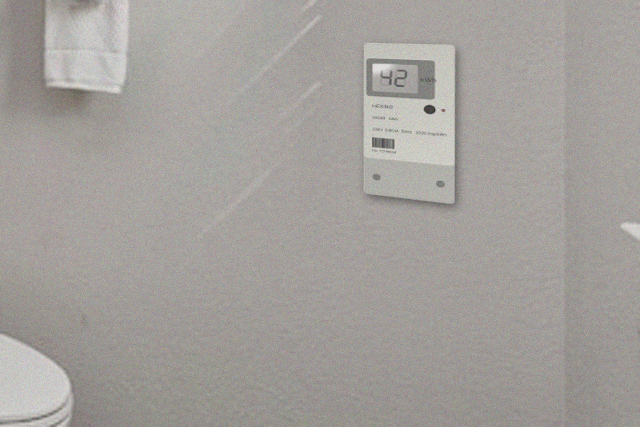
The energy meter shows 42 kWh
